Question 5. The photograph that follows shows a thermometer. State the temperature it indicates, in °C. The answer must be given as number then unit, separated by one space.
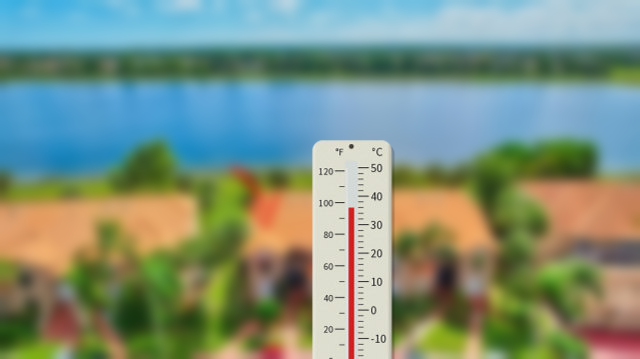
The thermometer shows 36 °C
